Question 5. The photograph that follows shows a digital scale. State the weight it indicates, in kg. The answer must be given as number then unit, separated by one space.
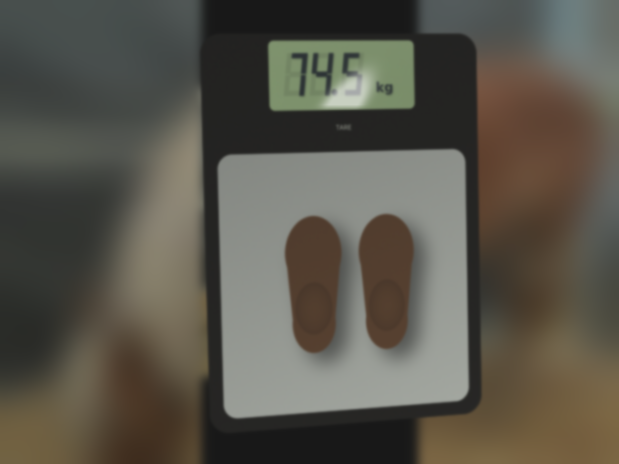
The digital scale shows 74.5 kg
